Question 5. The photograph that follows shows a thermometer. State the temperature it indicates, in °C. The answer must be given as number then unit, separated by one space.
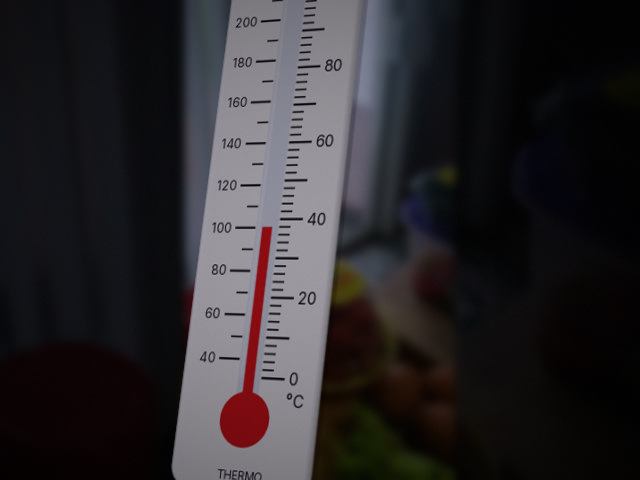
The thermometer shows 38 °C
